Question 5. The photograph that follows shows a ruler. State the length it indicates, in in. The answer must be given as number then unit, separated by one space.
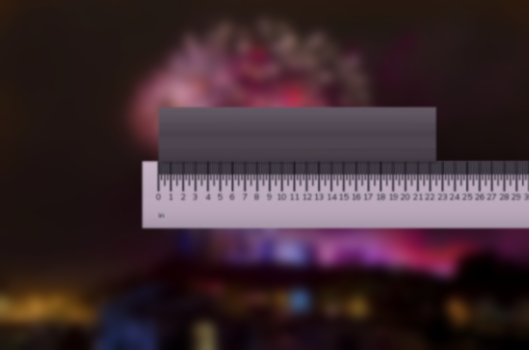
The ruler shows 22.5 in
